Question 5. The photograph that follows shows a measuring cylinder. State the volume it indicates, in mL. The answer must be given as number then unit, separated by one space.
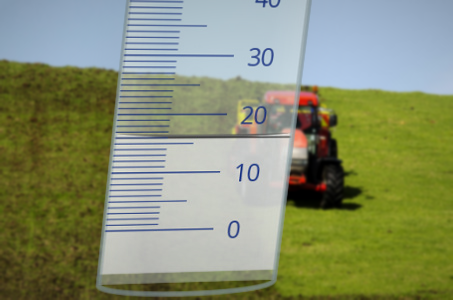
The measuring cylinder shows 16 mL
